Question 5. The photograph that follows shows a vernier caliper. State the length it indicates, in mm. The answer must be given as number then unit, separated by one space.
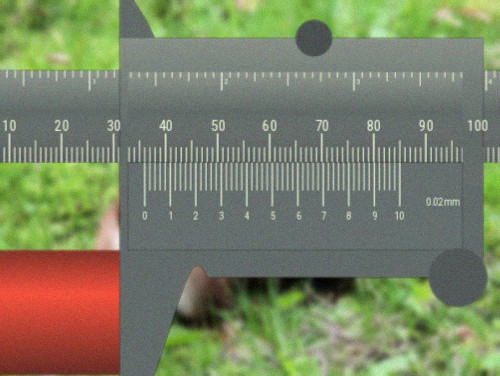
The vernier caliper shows 36.0 mm
